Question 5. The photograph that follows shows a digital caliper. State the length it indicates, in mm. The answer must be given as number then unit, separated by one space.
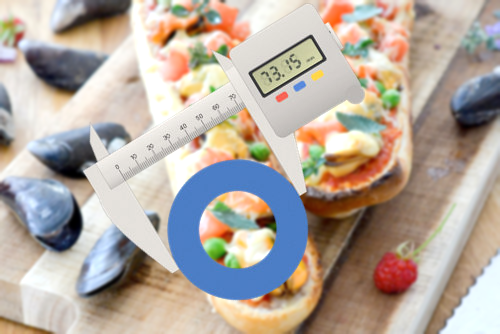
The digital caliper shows 73.15 mm
